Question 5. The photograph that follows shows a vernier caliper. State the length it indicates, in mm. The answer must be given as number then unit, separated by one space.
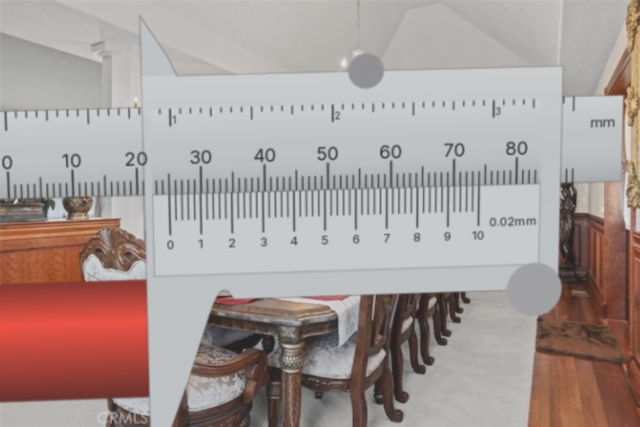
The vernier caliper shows 25.0 mm
